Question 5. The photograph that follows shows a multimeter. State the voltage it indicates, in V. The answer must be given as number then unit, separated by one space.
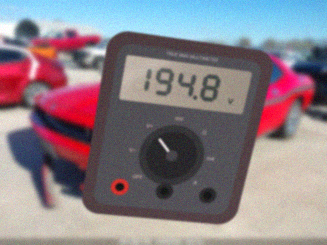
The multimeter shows 194.8 V
